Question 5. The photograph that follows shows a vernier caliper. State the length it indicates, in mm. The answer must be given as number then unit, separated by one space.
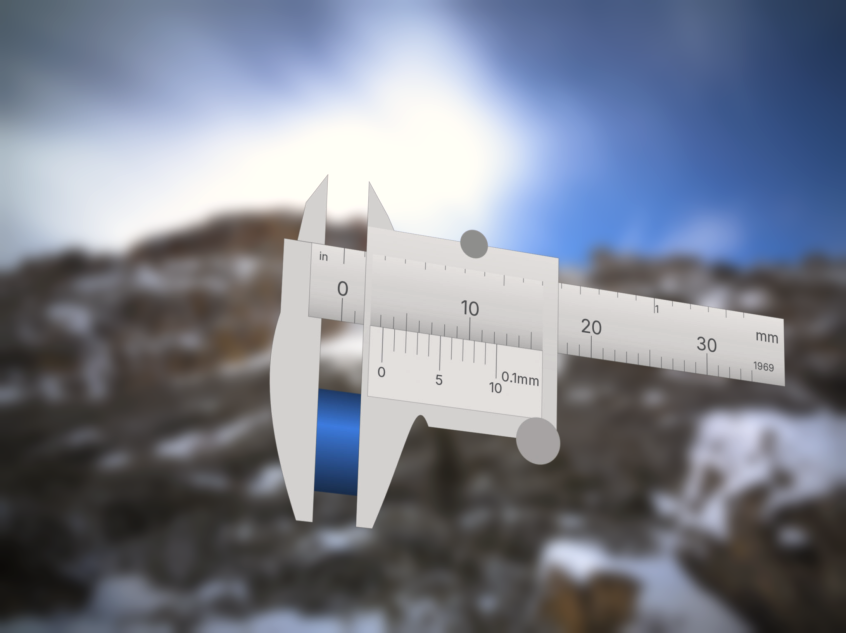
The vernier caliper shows 3.2 mm
